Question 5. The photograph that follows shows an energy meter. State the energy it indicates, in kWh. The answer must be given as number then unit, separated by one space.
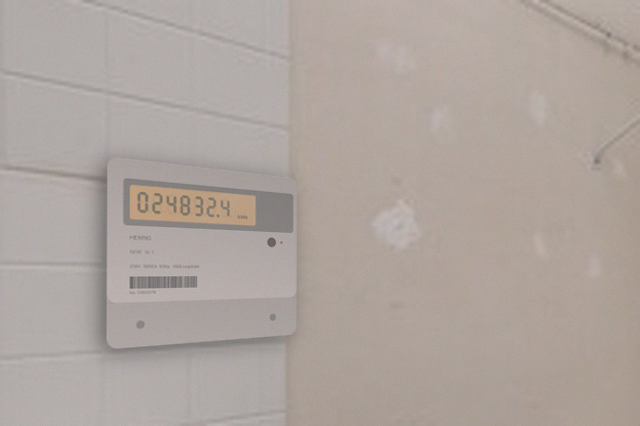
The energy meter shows 24832.4 kWh
